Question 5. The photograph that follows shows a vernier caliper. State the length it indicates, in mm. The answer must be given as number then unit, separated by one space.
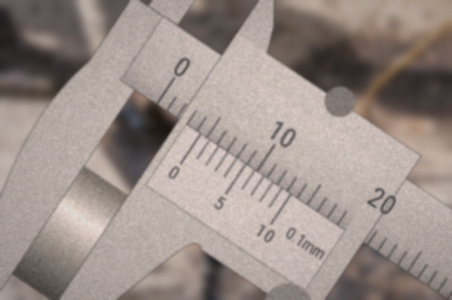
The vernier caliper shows 4.4 mm
